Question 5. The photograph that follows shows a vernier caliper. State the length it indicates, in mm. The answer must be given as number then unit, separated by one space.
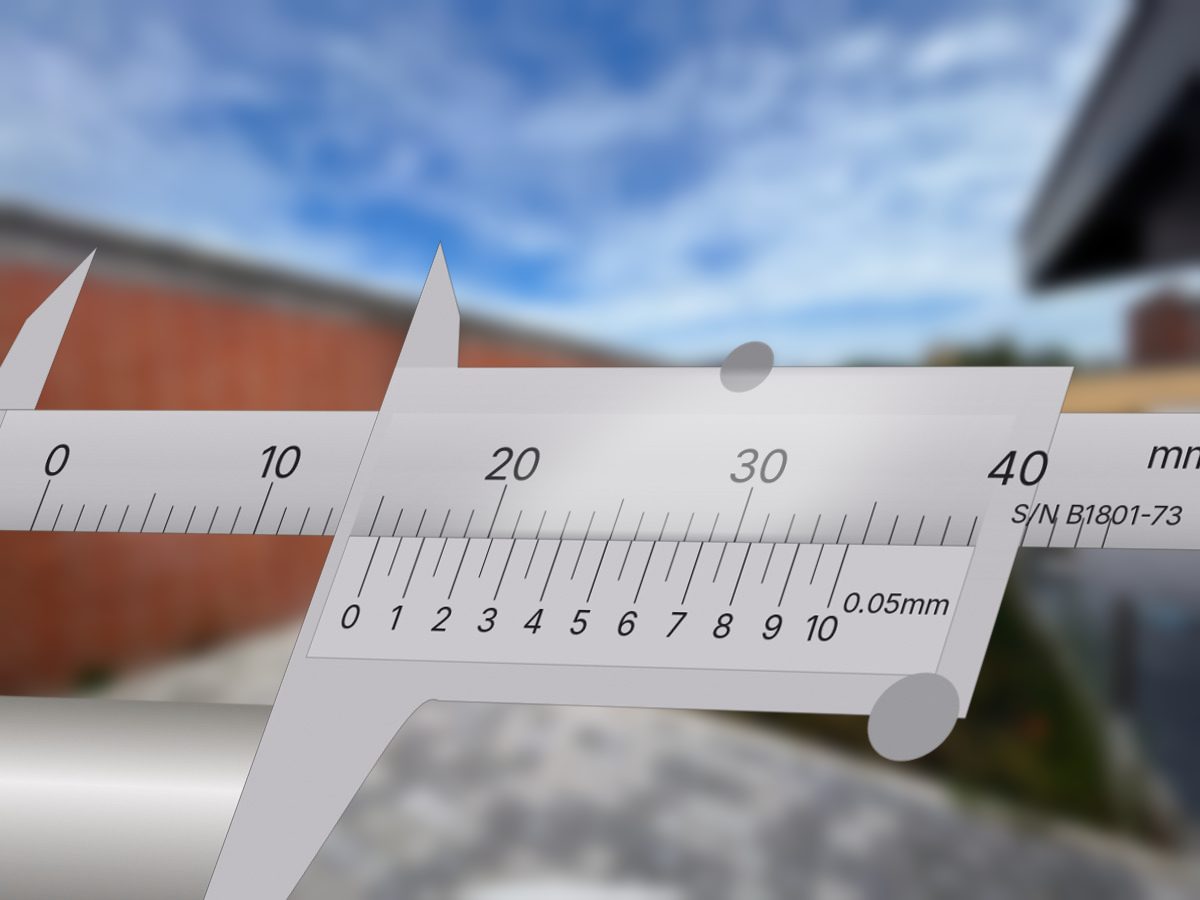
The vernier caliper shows 15.45 mm
